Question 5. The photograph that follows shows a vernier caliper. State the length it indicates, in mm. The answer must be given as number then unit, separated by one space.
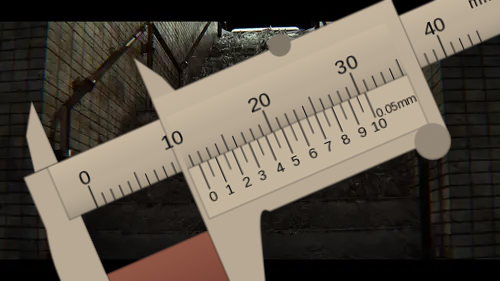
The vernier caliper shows 11.6 mm
